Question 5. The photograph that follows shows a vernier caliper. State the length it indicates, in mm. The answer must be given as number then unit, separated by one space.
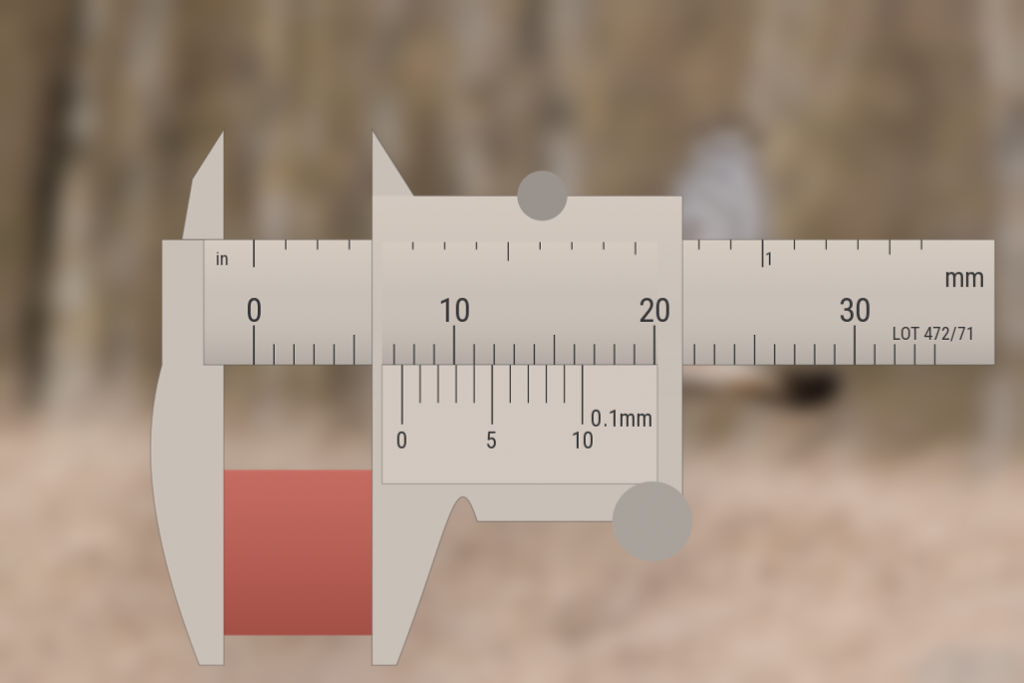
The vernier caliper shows 7.4 mm
